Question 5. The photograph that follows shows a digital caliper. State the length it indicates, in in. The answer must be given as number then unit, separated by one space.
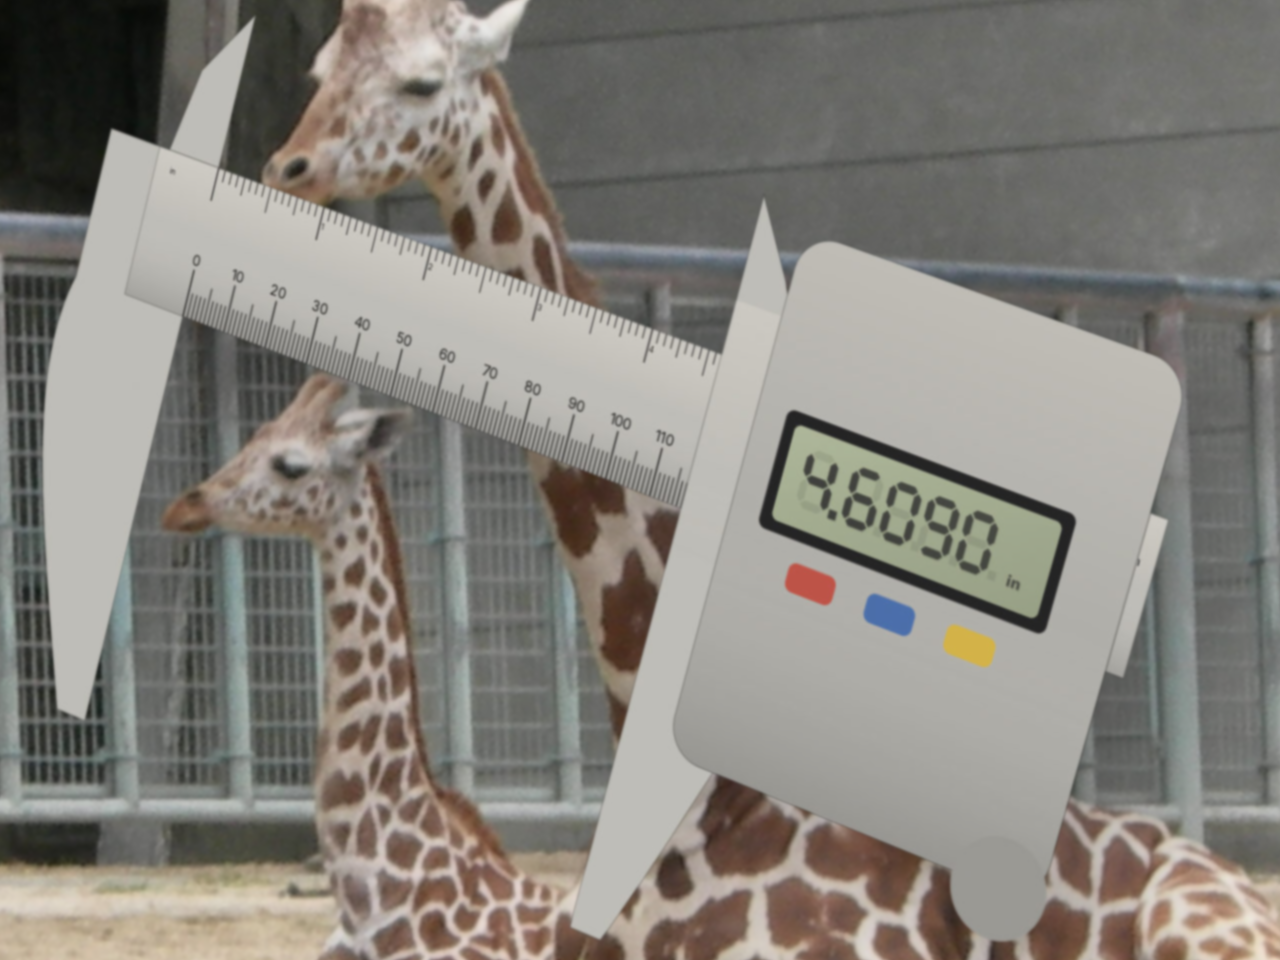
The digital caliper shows 4.6090 in
